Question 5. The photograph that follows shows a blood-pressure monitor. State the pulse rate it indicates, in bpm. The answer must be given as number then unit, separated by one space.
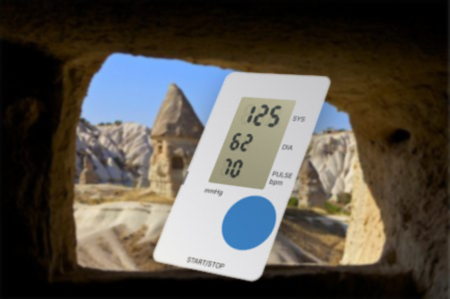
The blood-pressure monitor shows 70 bpm
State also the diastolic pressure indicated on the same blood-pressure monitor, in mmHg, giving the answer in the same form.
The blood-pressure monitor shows 62 mmHg
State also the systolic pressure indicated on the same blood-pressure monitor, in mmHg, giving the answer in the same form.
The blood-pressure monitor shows 125 mmHg
